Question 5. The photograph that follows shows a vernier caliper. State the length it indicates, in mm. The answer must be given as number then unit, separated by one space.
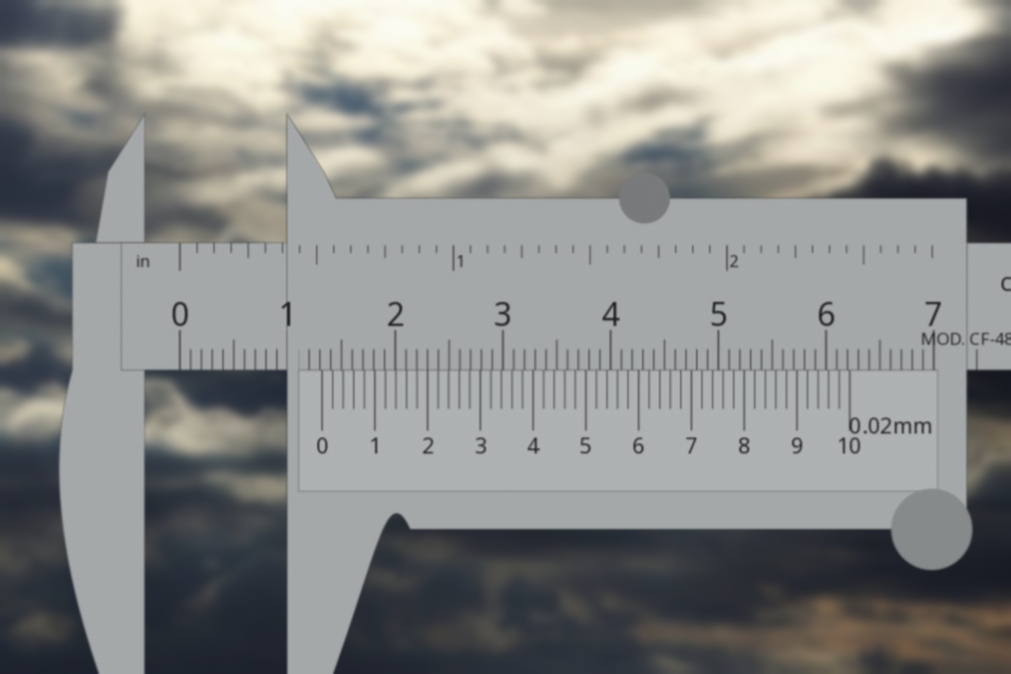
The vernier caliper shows 13.2 mm
